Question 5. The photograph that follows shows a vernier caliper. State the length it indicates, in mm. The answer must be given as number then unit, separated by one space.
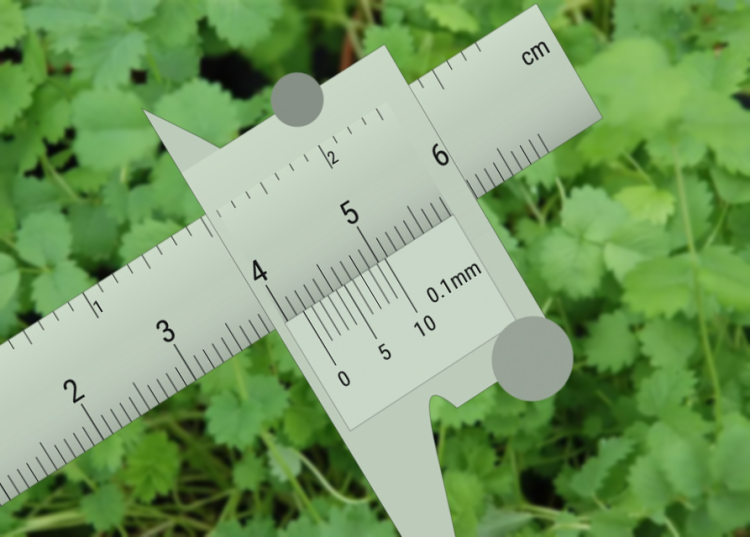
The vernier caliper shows 41.7 mm
